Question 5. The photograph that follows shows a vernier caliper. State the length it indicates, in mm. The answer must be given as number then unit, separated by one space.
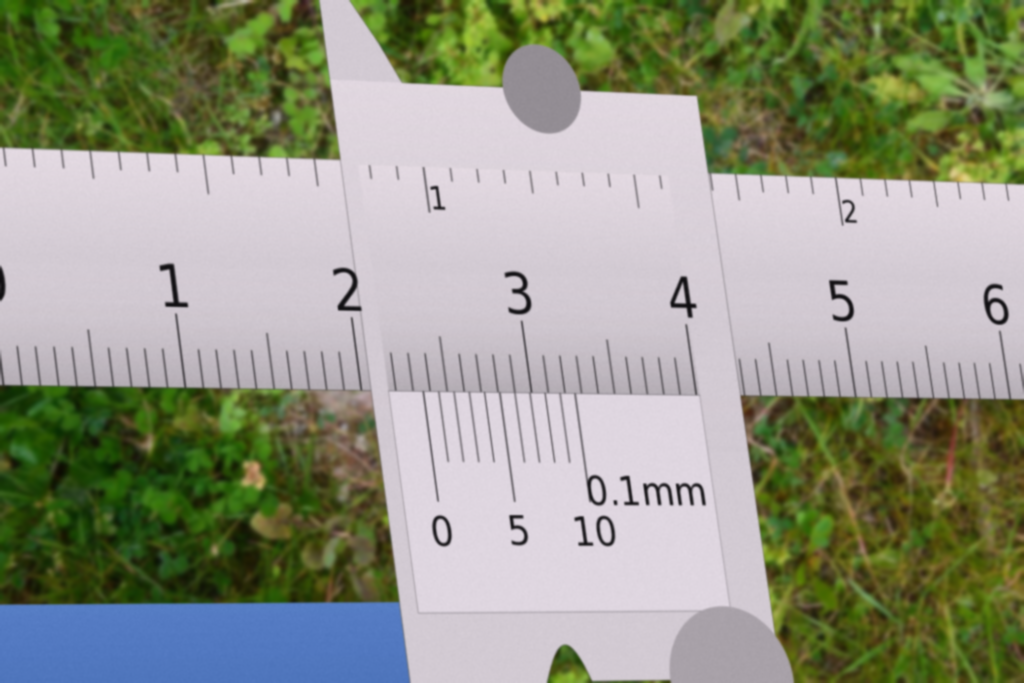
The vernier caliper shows 23.6 mm
